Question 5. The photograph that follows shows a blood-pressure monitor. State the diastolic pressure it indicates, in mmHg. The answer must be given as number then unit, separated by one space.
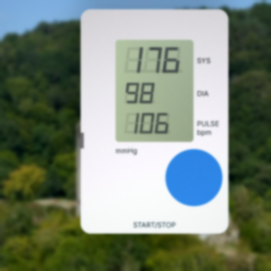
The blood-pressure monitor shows 98 mmHg
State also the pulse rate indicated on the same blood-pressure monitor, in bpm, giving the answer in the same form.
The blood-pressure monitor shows 106 bpm
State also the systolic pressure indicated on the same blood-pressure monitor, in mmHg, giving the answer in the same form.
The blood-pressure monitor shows 176 mmHg
